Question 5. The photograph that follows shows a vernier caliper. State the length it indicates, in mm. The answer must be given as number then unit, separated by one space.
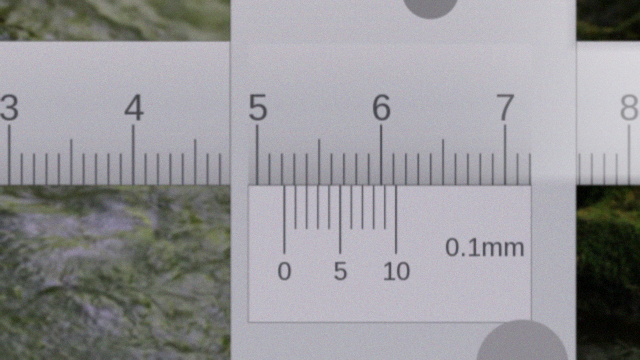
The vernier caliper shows 52.2 mm
